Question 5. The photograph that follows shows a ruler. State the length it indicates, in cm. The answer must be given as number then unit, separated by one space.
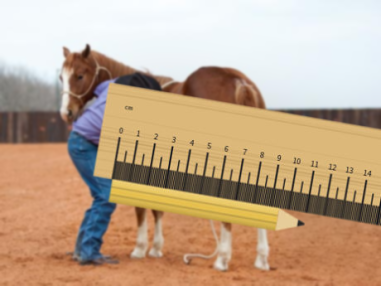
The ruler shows 11 cm
